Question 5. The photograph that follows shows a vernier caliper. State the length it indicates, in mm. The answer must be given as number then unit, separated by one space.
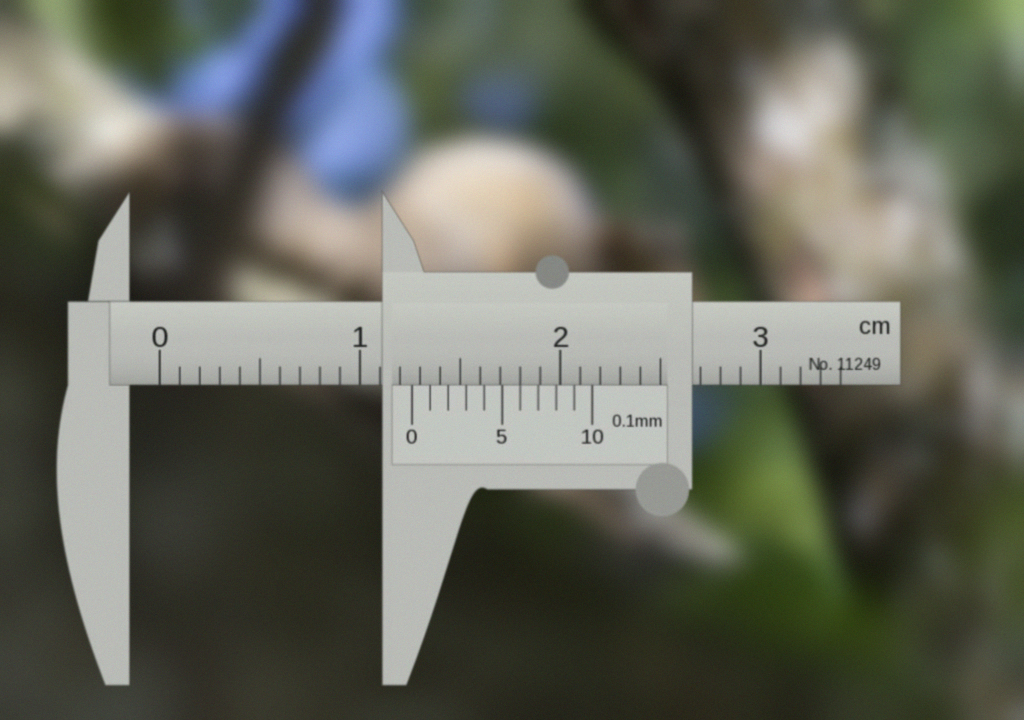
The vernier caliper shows 12.6 mm
